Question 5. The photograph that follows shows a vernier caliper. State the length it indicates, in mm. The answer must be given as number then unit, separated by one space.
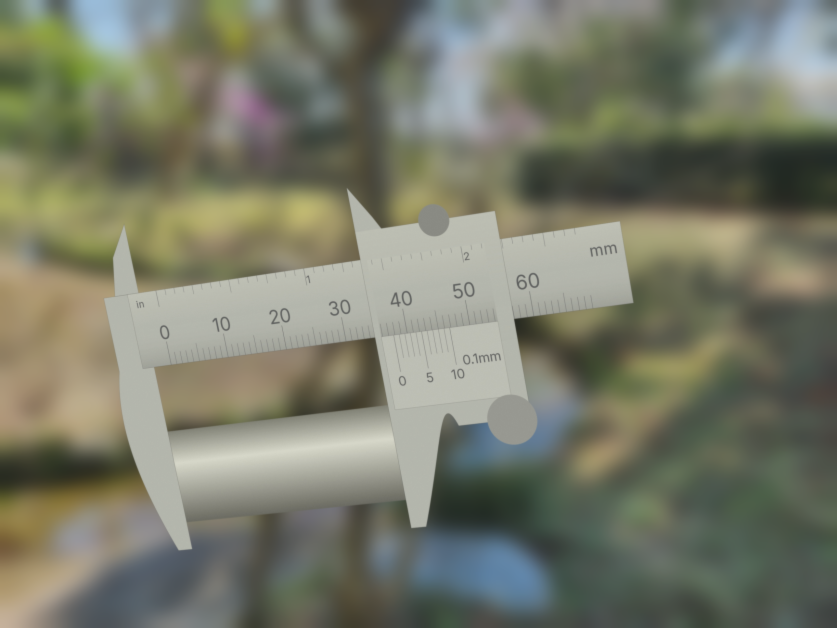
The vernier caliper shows 37.8 mm
